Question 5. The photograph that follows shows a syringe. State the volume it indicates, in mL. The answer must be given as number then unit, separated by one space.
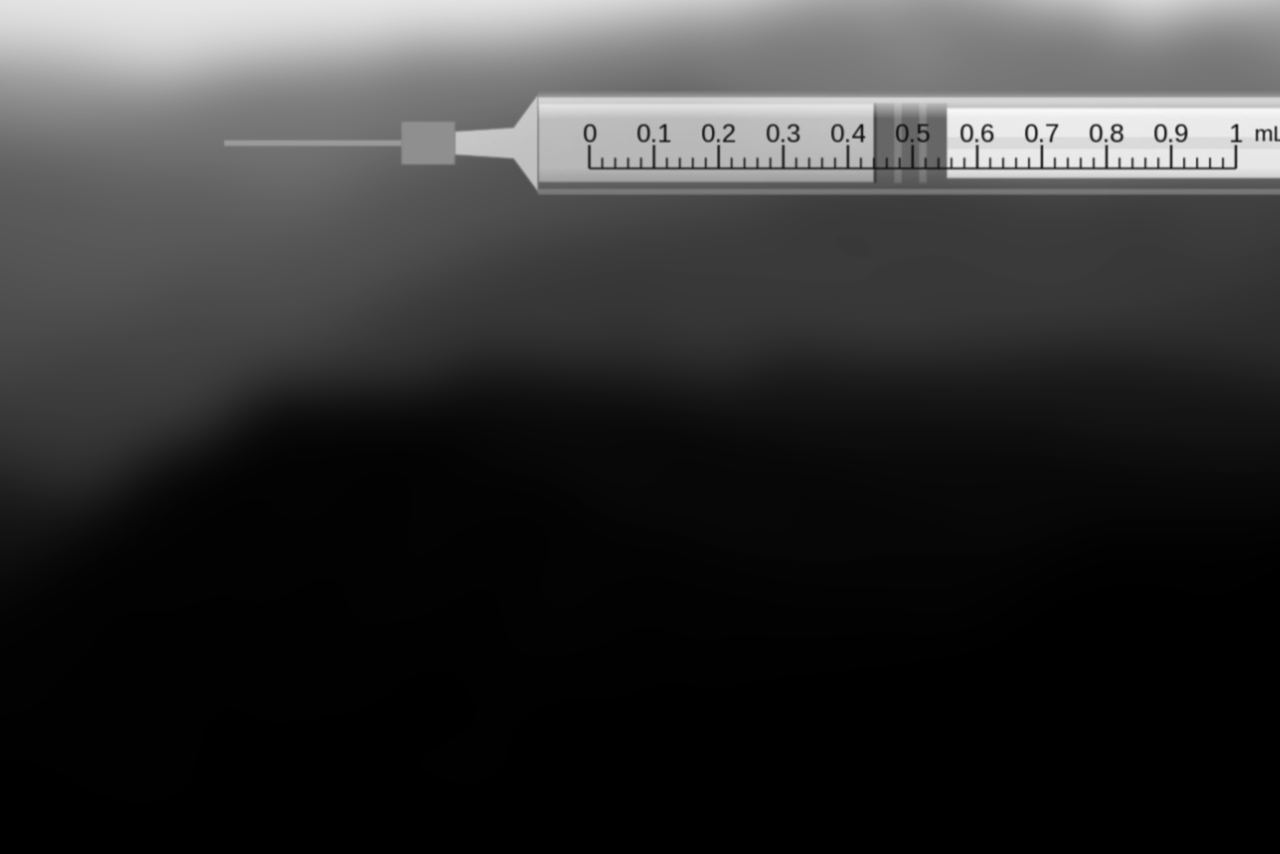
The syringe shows 0.44 mL
